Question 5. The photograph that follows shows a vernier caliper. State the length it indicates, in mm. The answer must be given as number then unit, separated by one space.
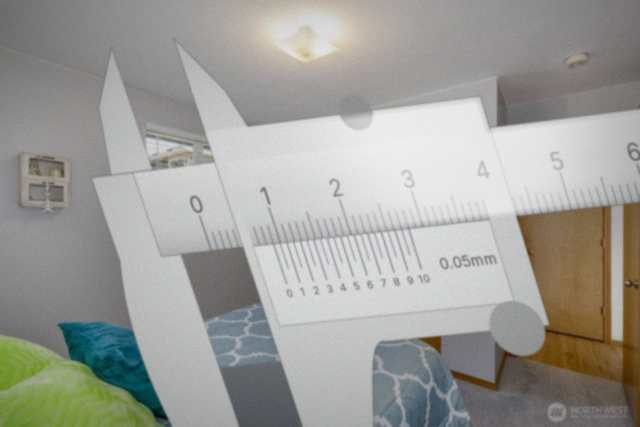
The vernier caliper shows 9.0 mm
